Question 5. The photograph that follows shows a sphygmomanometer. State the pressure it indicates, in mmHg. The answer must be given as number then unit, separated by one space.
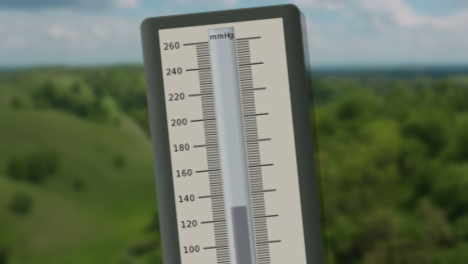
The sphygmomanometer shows 130 mmHg
